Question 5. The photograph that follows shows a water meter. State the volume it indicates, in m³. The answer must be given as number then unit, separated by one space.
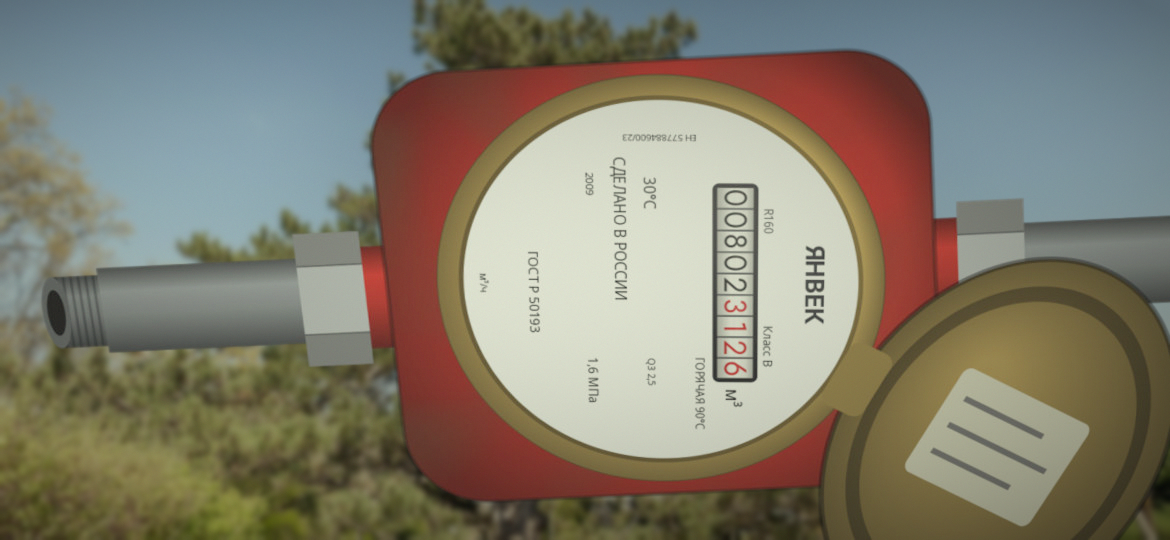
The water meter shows 802.3126 m³
